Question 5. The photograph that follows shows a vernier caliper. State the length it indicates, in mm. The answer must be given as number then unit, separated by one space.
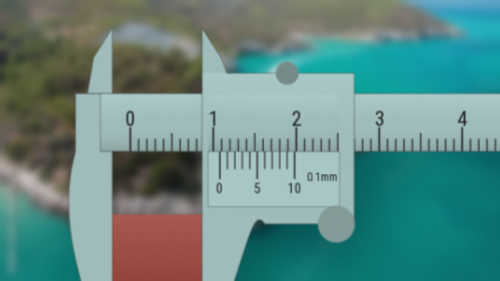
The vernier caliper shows 10.8 mm
